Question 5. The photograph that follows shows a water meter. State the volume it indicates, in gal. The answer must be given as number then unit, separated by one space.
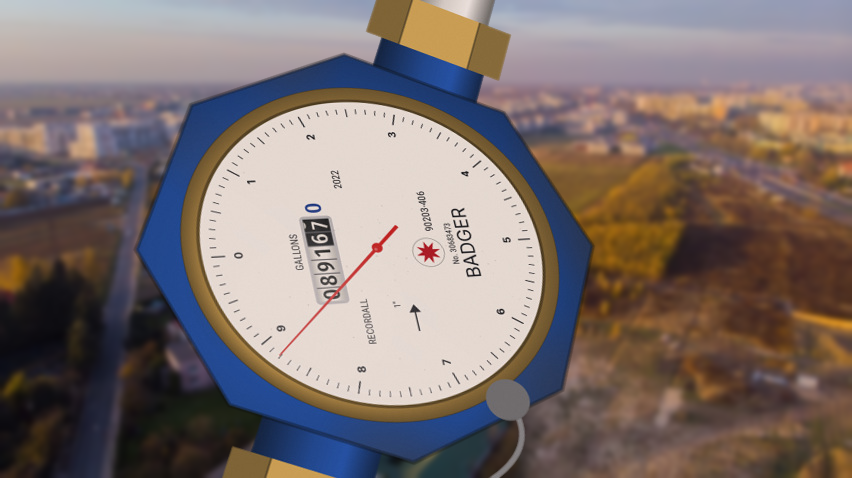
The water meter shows 891668.8 gal
